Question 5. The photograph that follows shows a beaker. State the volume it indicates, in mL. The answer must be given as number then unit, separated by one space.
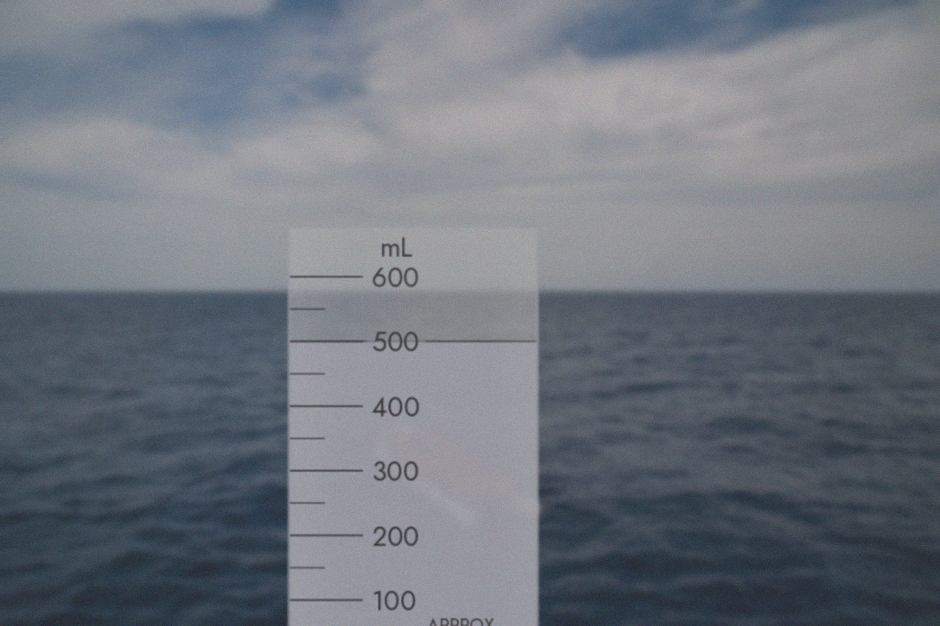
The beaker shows 500 mL
